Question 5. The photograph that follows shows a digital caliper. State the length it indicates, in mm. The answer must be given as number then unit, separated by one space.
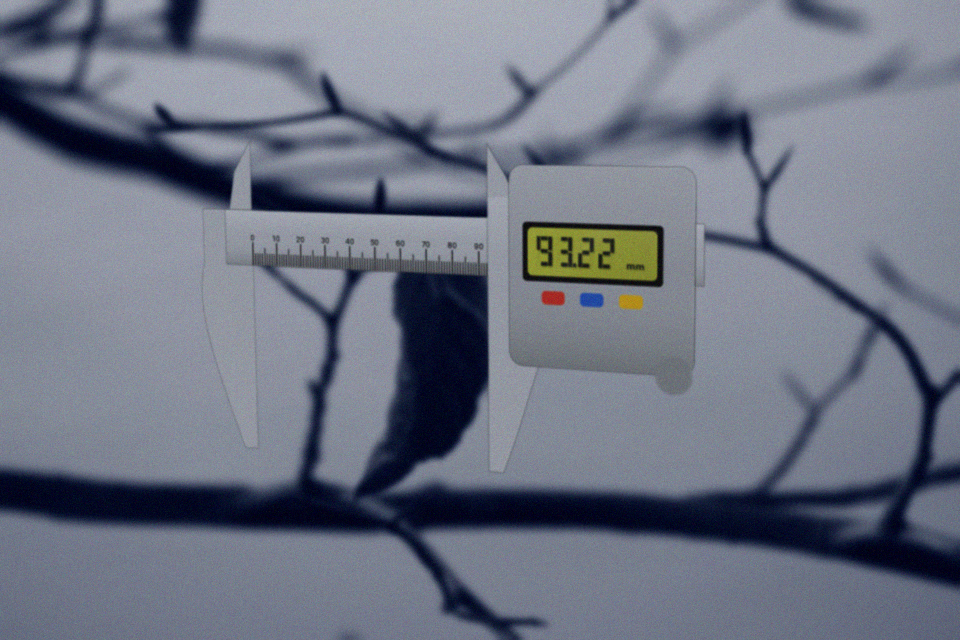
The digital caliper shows 93.22 mm
